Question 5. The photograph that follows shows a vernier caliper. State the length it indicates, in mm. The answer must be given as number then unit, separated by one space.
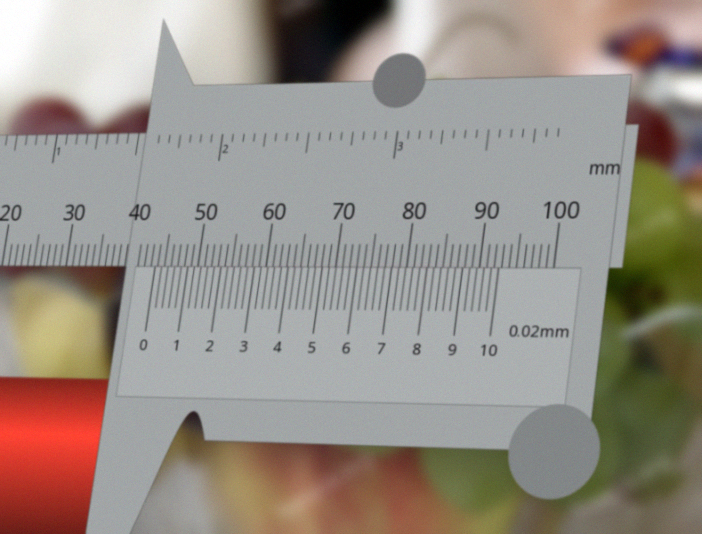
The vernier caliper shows 43.6 mm
